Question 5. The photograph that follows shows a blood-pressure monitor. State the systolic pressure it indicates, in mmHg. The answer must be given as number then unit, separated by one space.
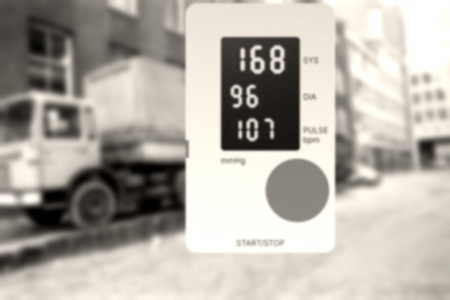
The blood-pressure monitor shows 168 mmHg
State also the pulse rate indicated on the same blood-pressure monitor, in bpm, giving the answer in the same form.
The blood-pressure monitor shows 107 bpm
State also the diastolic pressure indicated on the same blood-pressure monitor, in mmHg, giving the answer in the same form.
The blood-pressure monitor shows 96 mmHg
